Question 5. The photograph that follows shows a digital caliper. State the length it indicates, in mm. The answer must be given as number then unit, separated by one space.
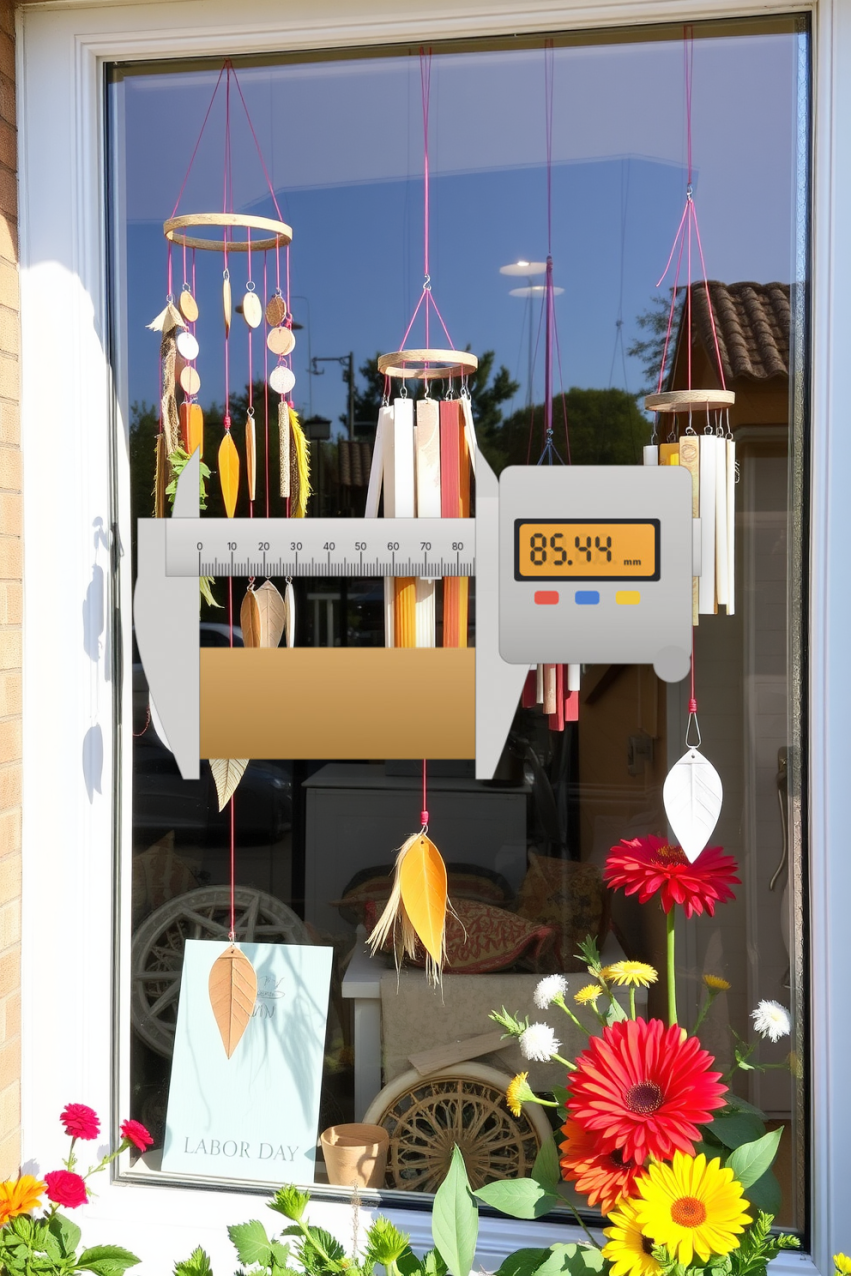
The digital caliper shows 85.44 mm
